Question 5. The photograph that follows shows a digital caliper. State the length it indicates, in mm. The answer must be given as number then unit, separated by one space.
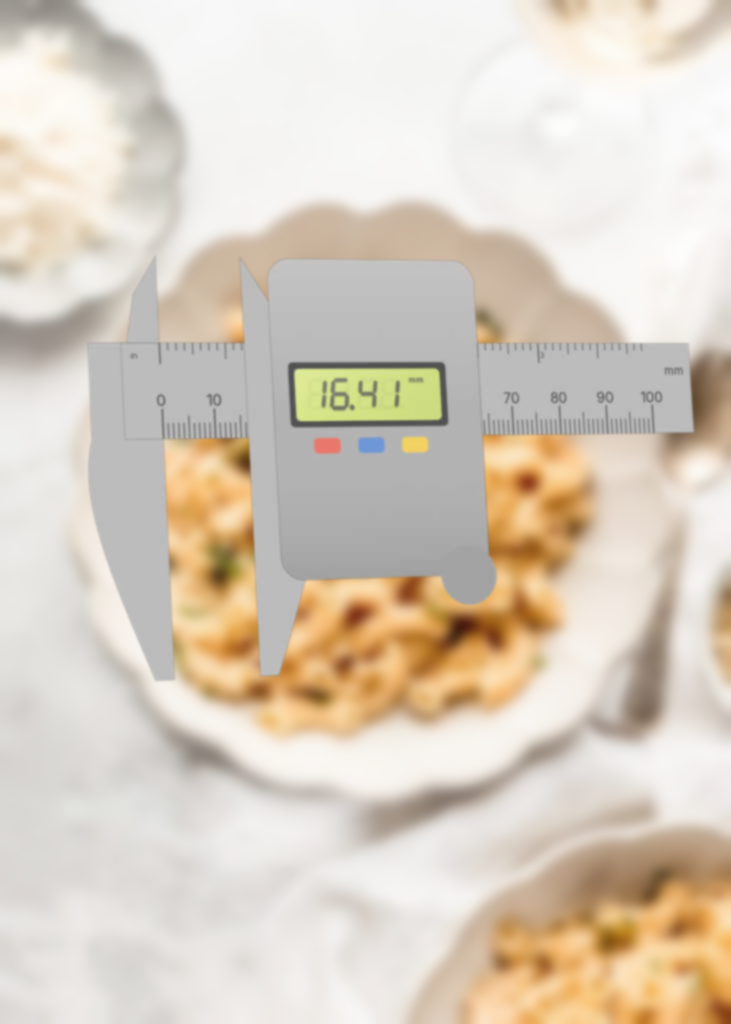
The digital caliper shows 16.41 mm
